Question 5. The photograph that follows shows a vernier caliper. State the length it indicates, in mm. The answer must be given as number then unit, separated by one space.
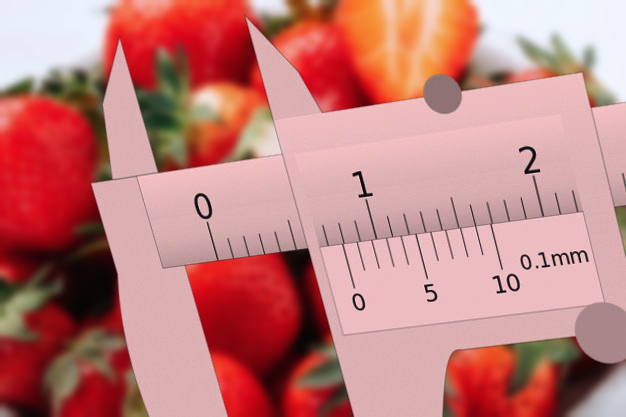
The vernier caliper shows 7.9 mm
